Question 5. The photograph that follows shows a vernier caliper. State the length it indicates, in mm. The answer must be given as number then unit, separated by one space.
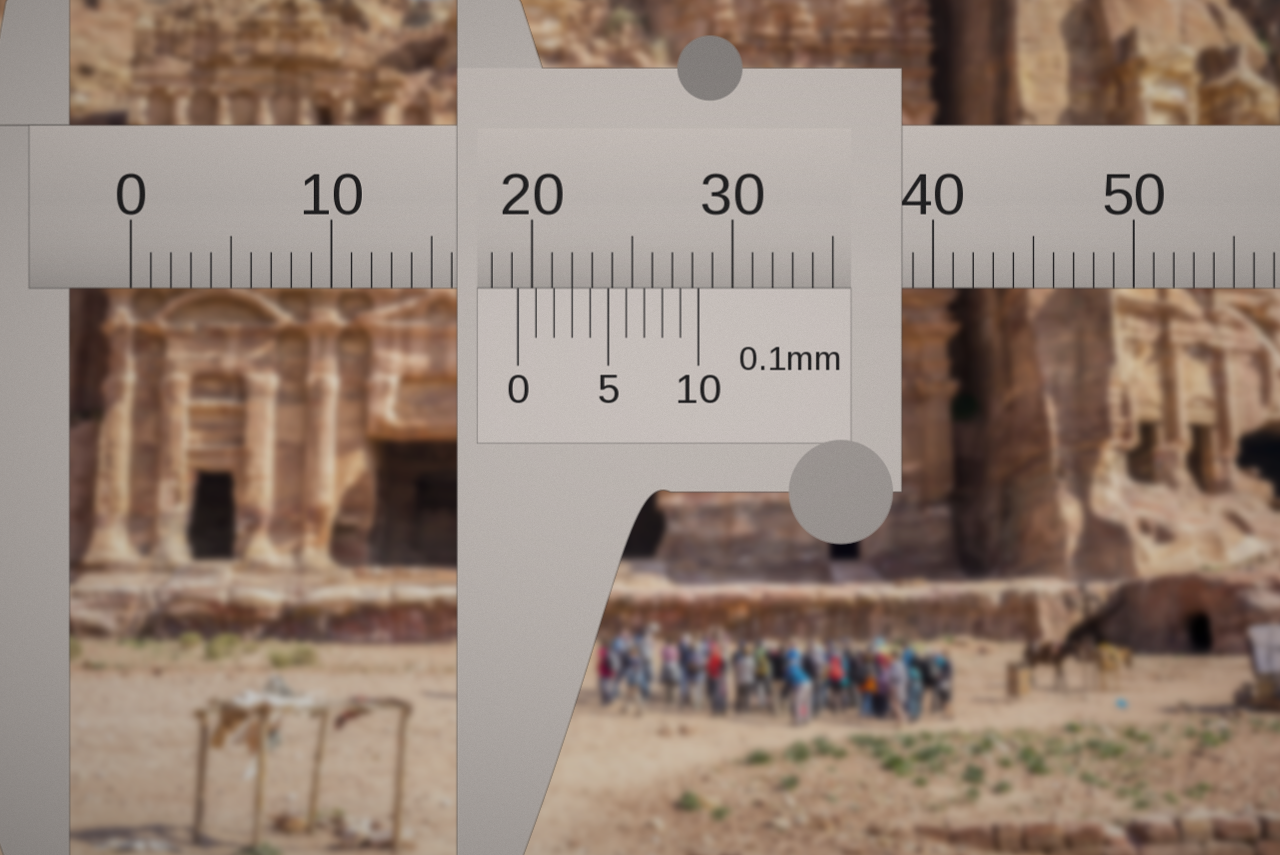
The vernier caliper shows 19.3 mm
